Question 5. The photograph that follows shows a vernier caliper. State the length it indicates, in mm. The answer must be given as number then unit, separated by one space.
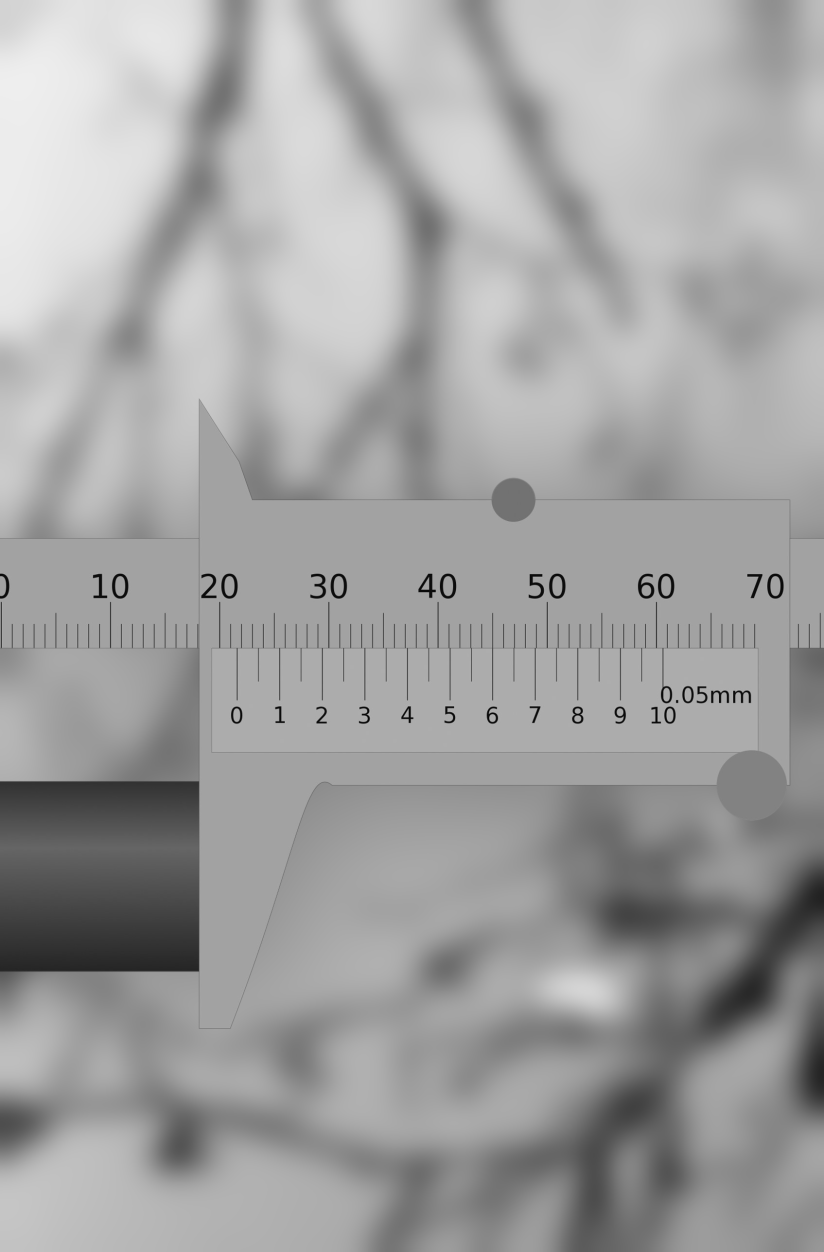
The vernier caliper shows 21.6 mm
